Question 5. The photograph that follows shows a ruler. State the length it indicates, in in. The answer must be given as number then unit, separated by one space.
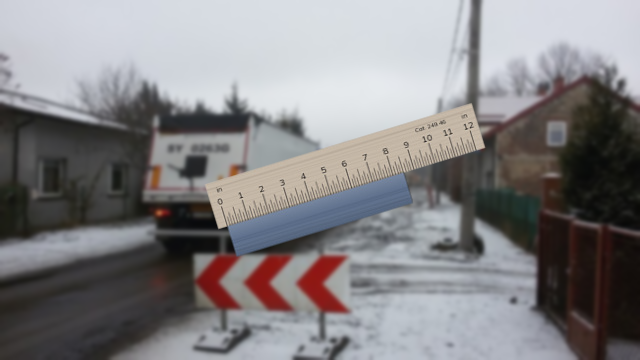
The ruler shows 8.5 in
